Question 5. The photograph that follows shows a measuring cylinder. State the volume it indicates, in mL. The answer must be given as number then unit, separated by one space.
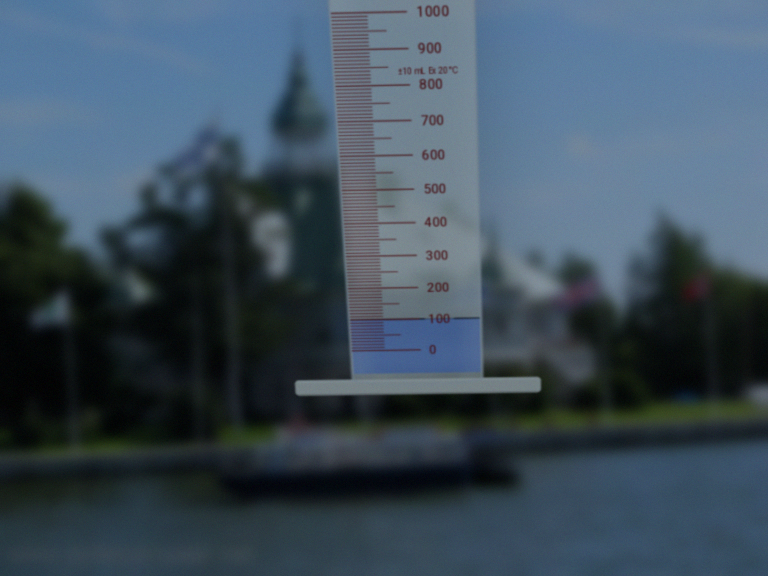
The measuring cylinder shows 100 mL
